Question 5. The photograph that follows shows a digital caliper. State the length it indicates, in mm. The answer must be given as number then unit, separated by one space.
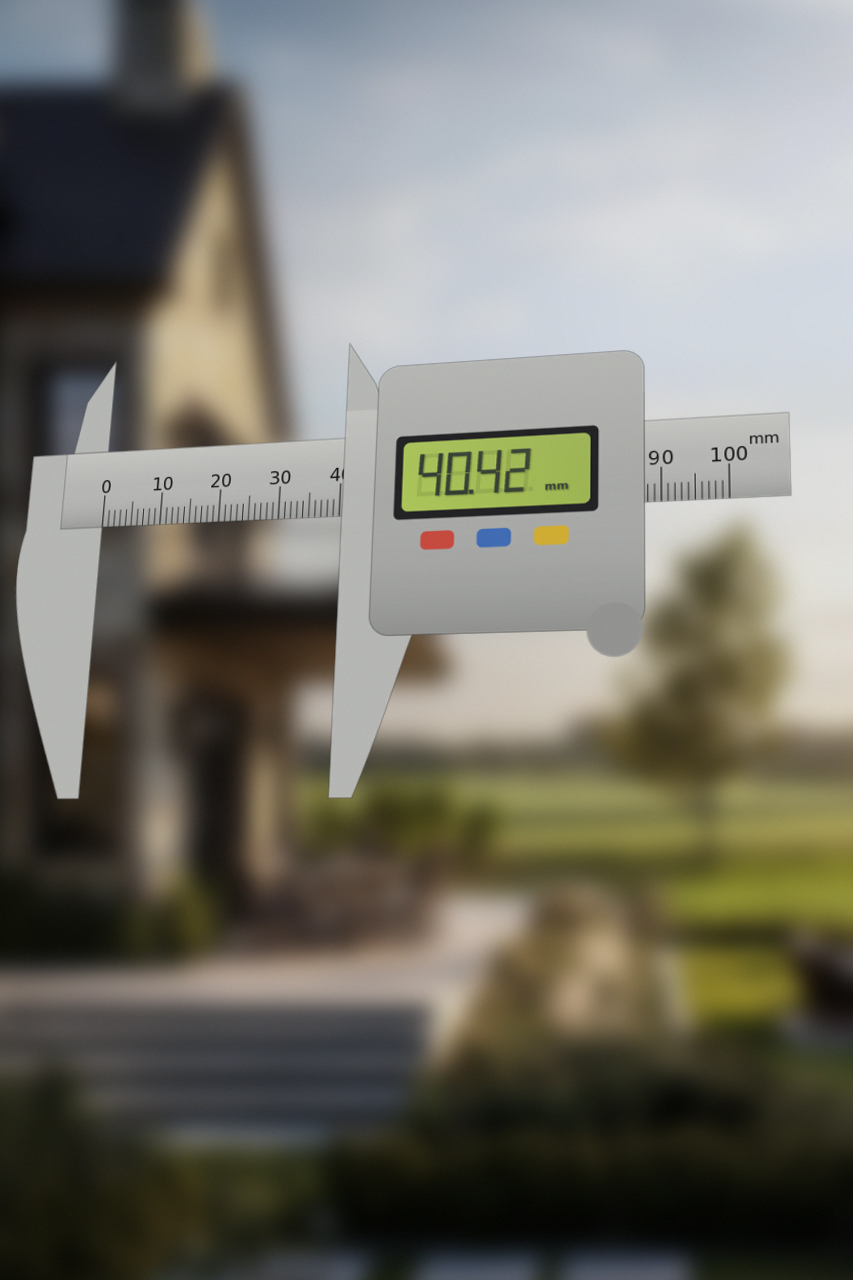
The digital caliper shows 40.42 mm
